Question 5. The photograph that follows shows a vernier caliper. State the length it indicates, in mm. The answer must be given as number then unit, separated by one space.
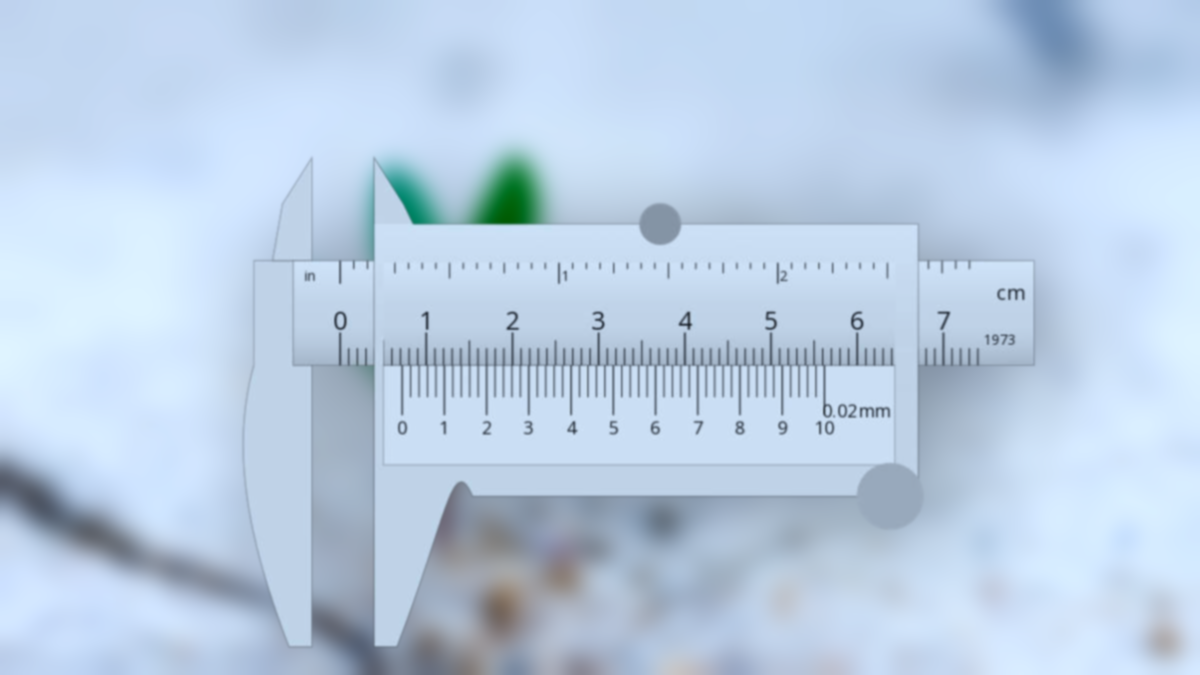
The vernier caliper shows 7.2 mm
